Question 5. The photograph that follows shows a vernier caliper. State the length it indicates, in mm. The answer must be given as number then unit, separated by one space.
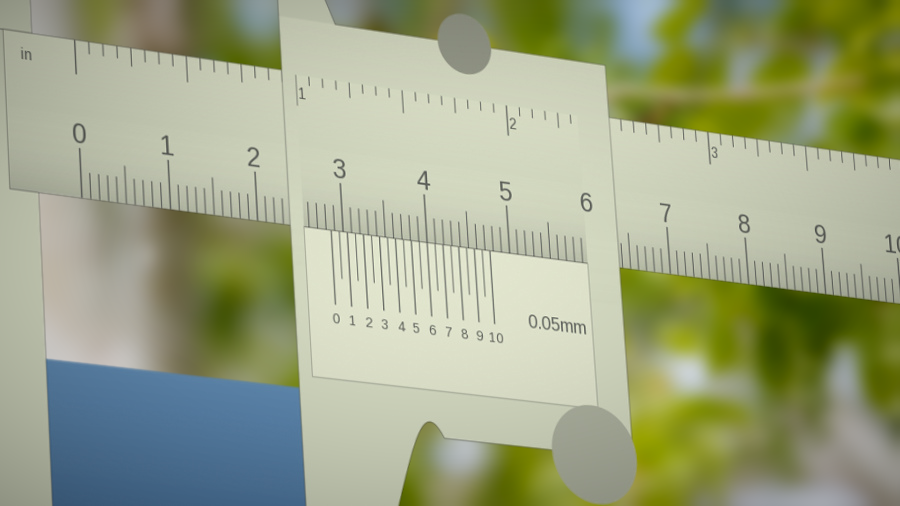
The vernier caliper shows 28.6 mm
